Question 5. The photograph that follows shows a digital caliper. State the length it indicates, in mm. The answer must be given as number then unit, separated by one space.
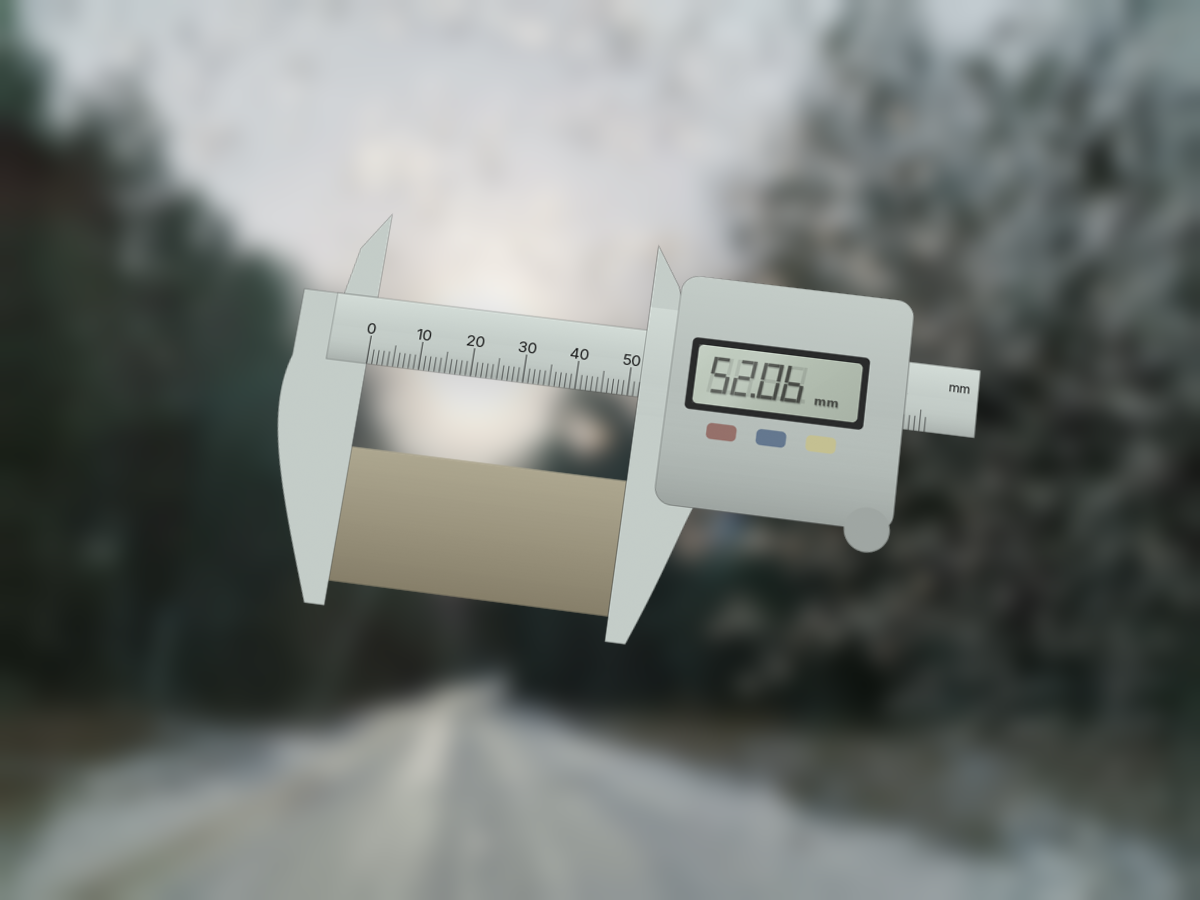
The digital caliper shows 52.06 mm
